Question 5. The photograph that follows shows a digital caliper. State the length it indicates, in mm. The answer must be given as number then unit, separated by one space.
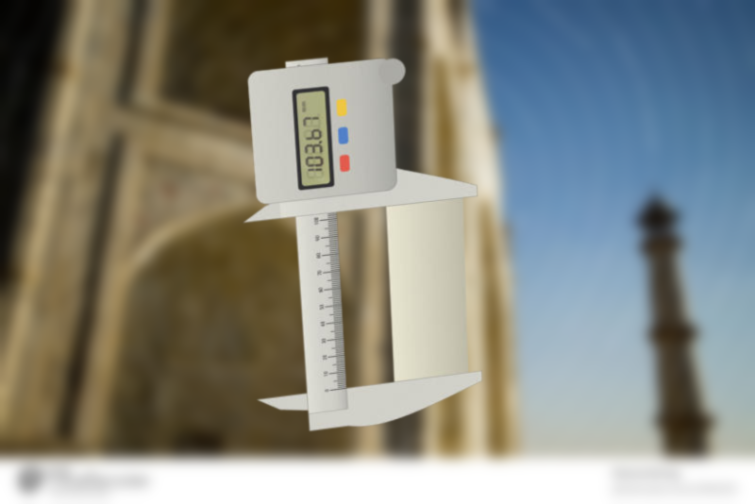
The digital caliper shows 103.67 mm
